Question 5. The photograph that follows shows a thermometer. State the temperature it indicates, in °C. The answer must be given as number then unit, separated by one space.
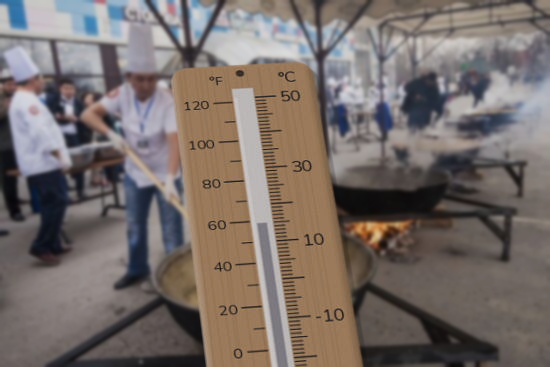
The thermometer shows 15 °C
